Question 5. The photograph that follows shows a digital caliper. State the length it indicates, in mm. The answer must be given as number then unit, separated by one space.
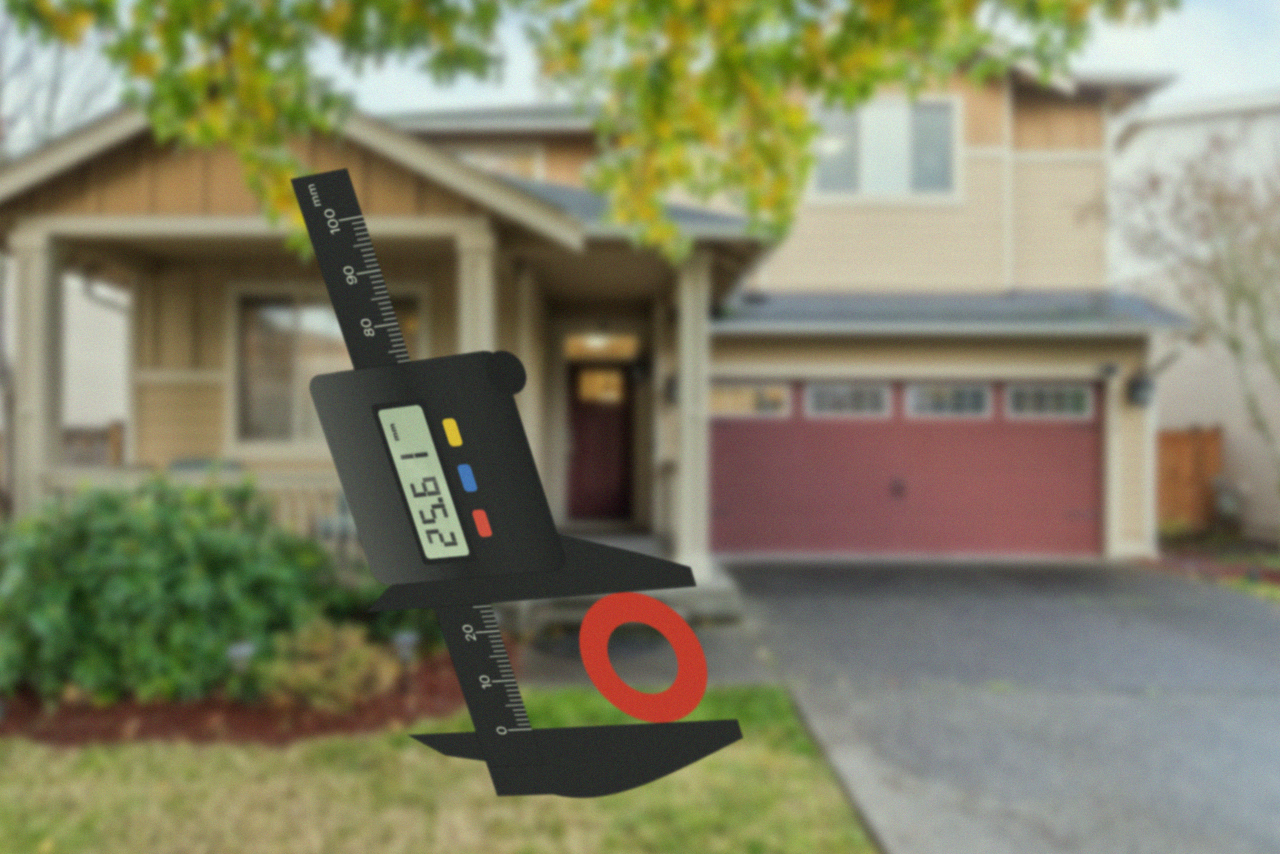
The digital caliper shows 25.61 mm
